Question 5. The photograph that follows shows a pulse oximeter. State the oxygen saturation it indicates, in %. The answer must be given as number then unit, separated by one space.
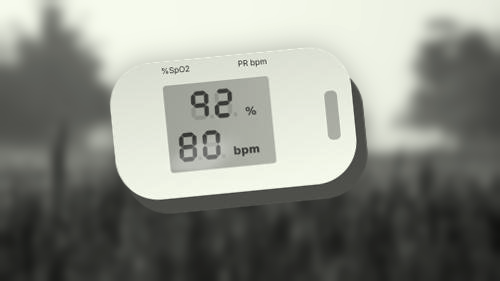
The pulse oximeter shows 92 %
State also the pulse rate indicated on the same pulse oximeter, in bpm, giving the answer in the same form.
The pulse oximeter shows 80 bpm
